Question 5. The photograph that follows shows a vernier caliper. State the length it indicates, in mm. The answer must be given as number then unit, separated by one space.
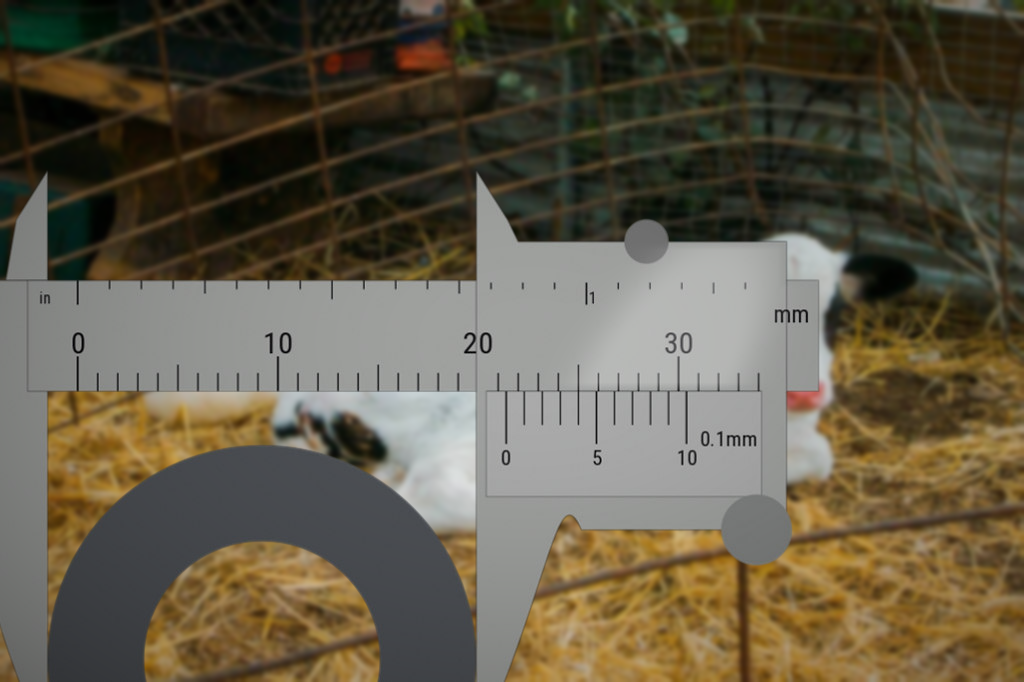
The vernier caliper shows 21.4 mm
